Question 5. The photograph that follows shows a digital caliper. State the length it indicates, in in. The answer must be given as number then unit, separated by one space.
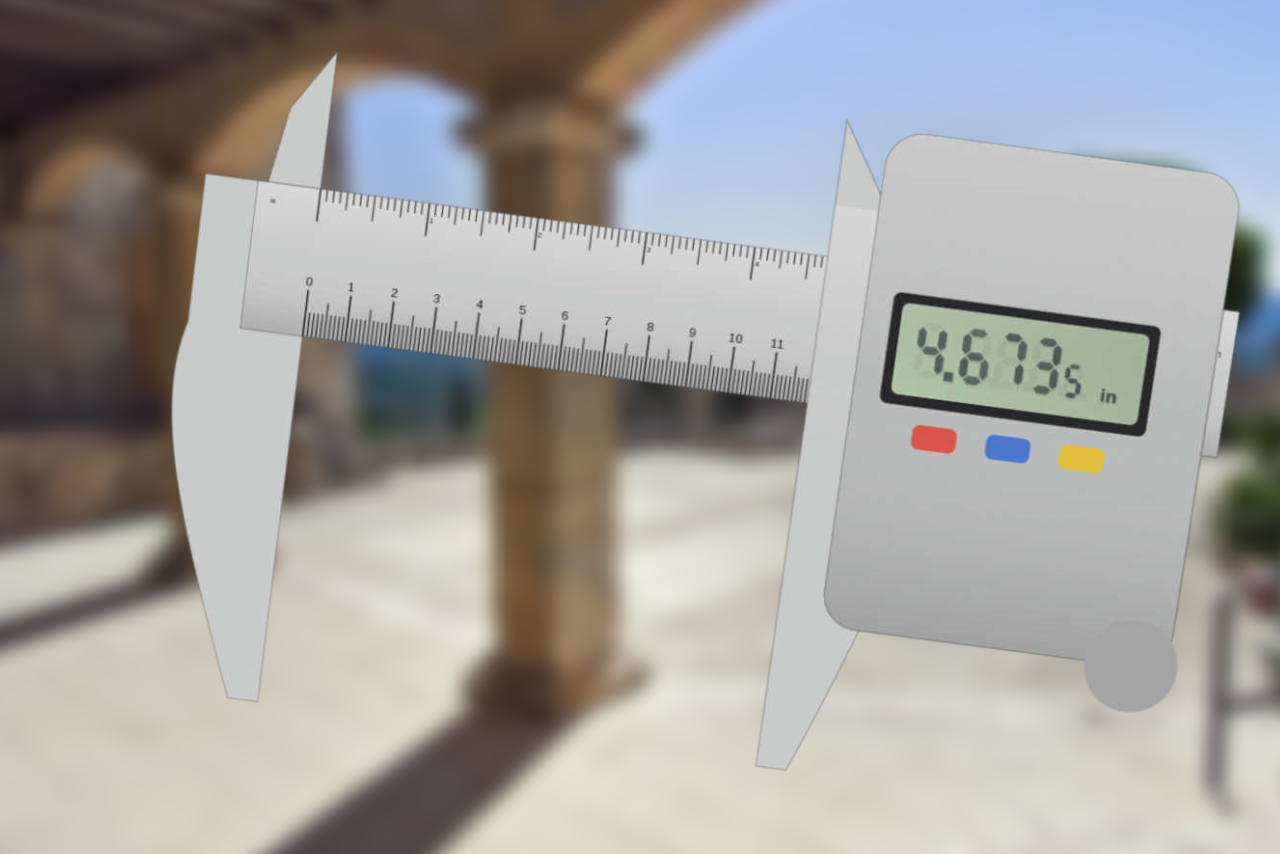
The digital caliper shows 4.6735 in
